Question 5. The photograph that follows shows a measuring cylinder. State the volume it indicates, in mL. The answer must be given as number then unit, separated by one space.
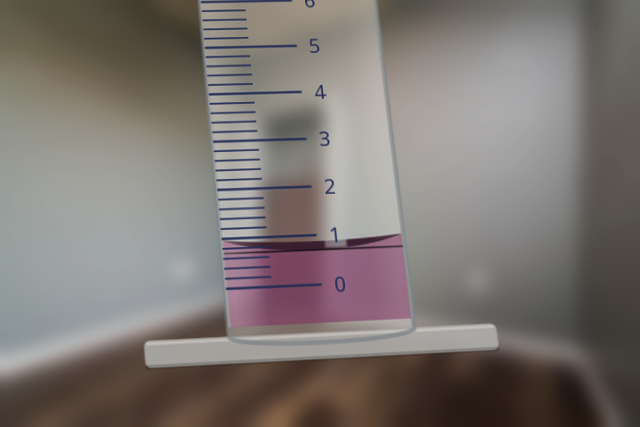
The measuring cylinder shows 0.7 mL
